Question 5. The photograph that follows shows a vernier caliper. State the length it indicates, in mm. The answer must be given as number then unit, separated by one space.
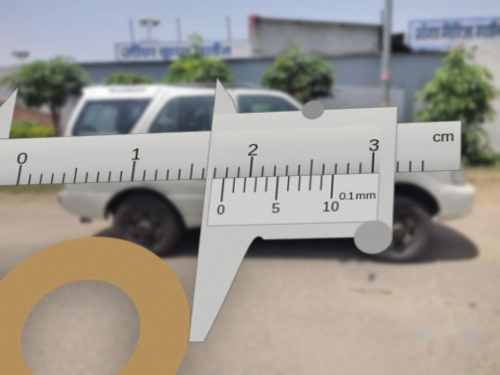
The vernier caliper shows 17.8 mm
